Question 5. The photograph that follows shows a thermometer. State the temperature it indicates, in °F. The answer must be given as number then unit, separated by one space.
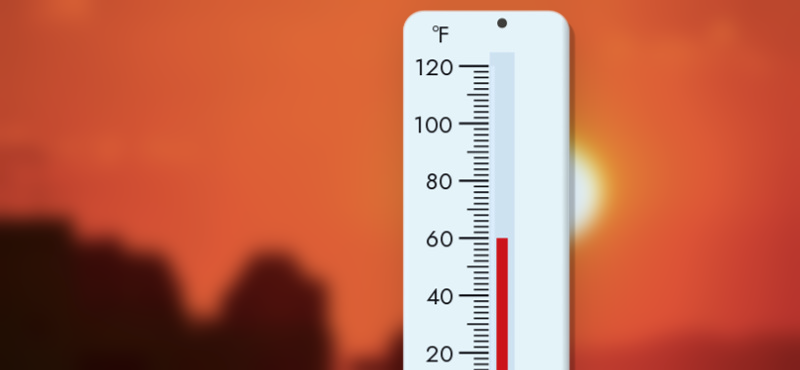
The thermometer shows 60 °F
